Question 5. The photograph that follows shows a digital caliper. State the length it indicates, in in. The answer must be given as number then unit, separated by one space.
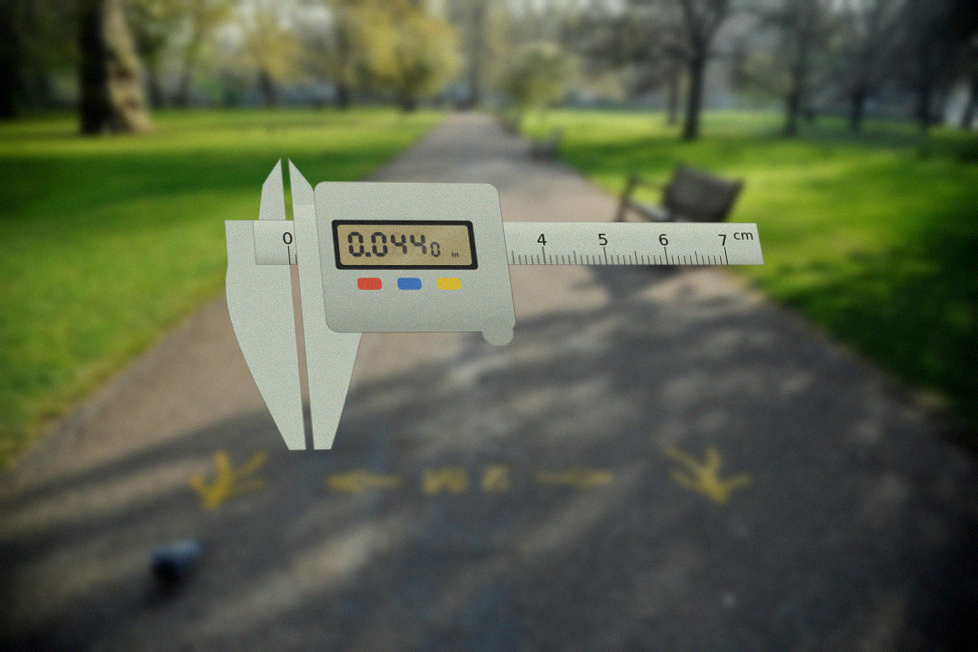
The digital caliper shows 0.0440 in
